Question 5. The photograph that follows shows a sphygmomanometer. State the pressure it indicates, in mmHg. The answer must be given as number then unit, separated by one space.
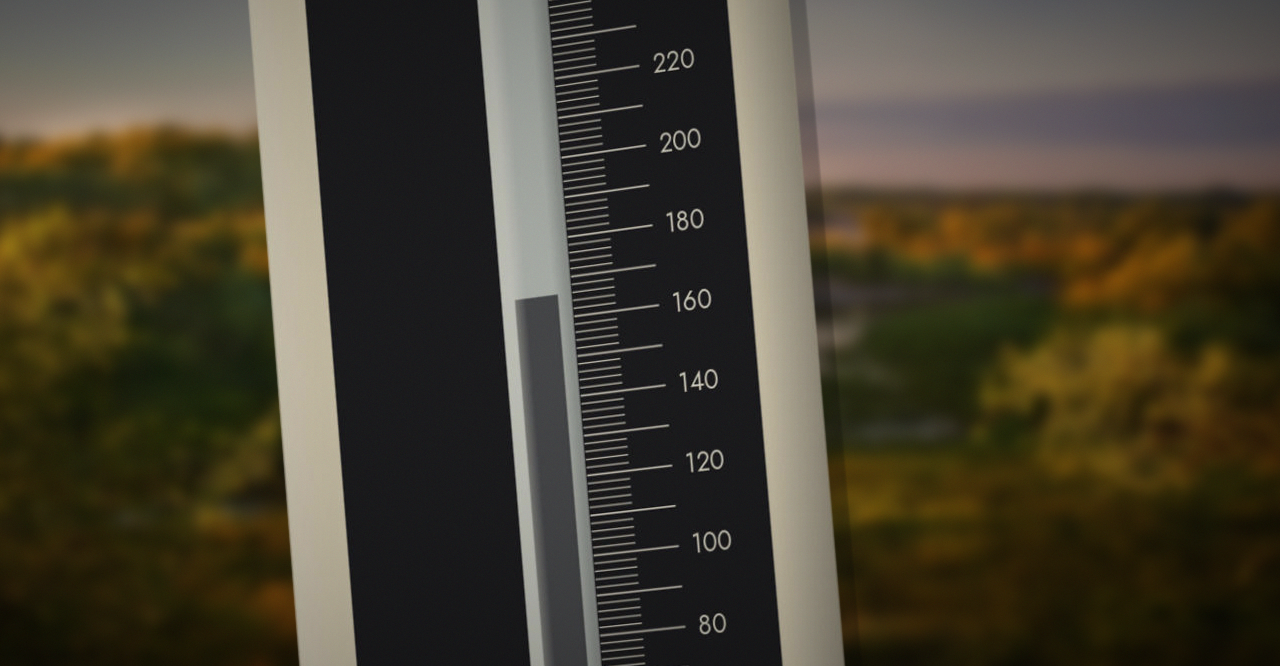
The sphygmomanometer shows 166 mmHg
